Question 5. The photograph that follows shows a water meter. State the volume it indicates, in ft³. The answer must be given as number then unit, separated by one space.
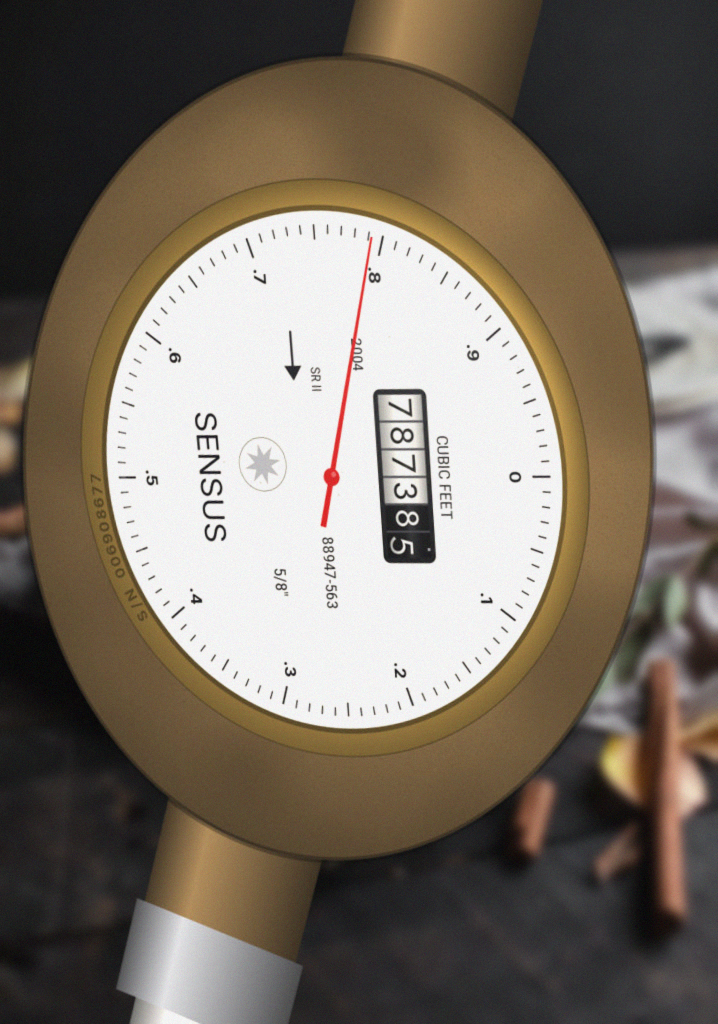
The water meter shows 787384.79 ft³
